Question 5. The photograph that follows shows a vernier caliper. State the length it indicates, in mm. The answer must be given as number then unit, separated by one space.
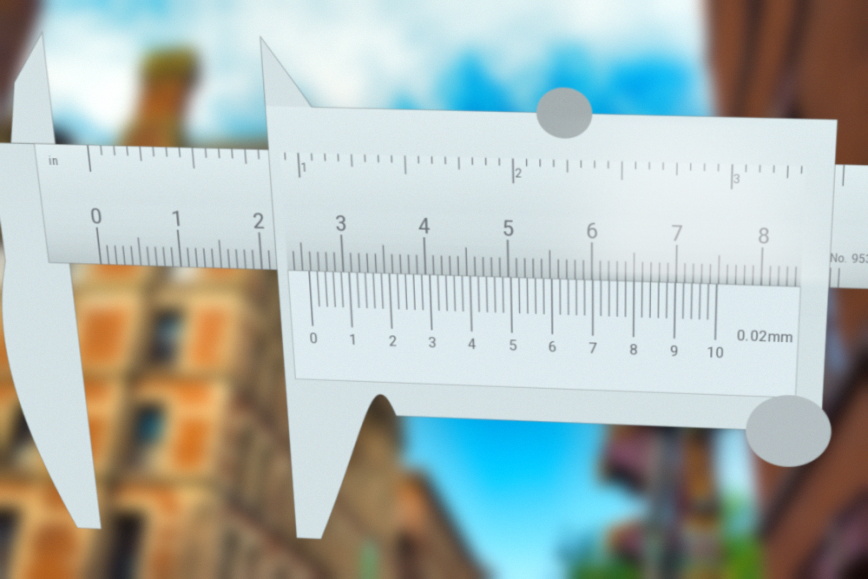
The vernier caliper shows 25.8 mm
